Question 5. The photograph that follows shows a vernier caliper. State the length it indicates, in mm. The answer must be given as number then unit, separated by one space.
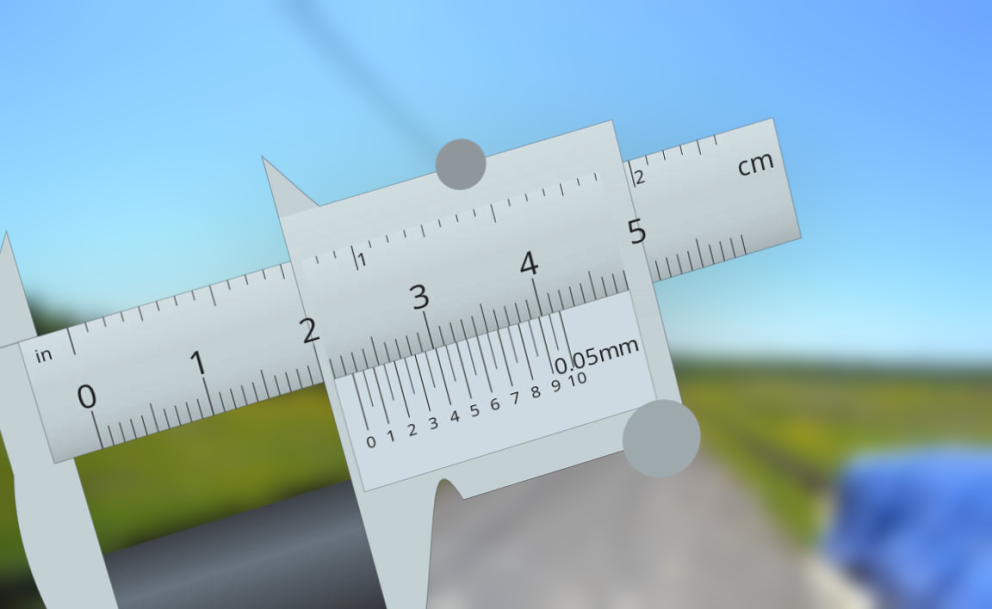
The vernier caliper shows 22.6 mm
